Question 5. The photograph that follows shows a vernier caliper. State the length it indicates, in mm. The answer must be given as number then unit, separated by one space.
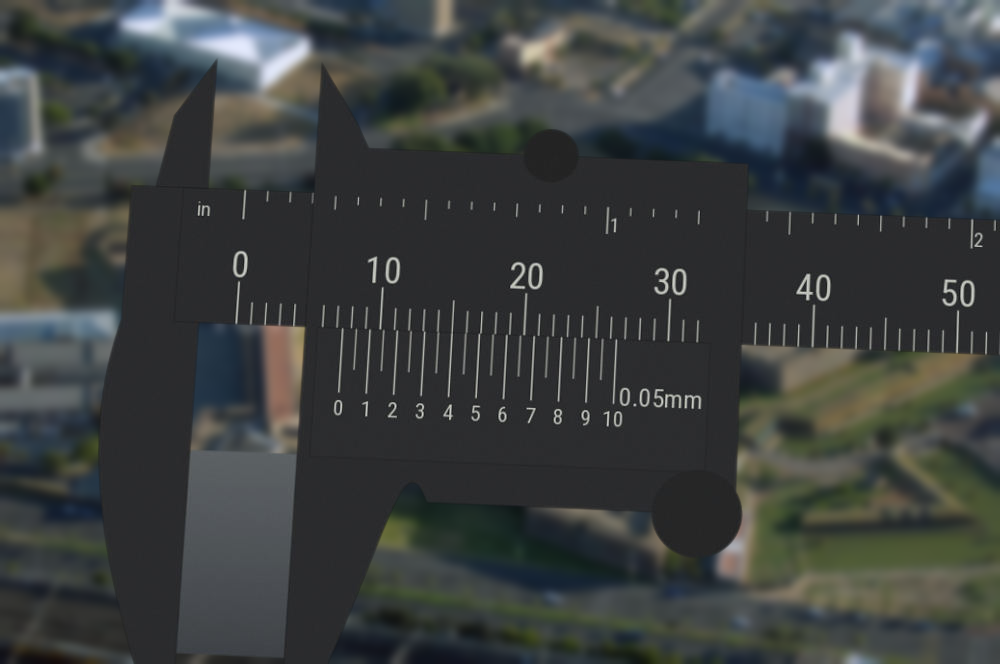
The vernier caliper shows 7.4 mm
